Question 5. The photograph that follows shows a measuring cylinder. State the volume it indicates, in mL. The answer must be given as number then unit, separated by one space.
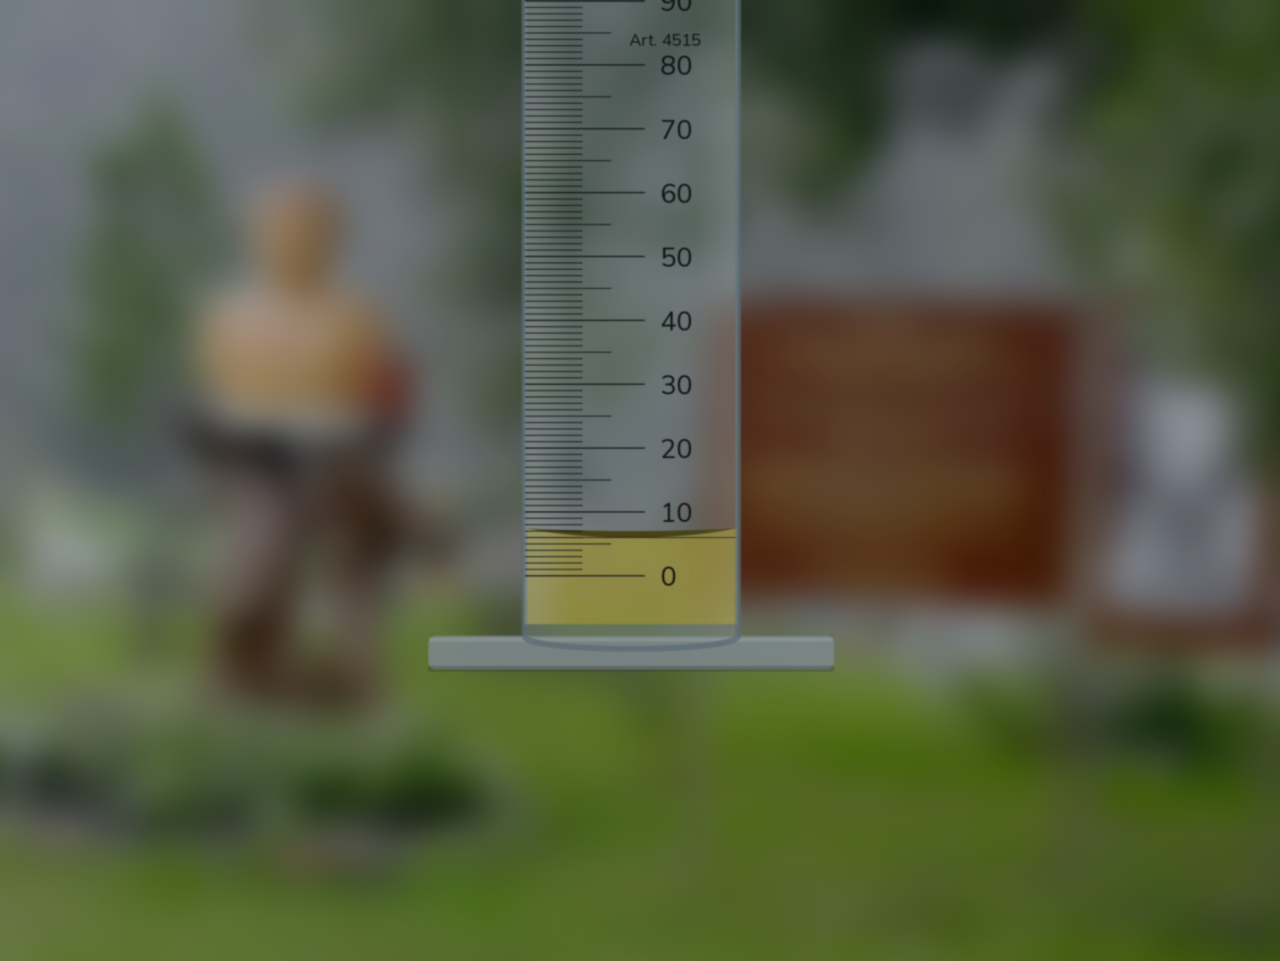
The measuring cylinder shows 6 mL
